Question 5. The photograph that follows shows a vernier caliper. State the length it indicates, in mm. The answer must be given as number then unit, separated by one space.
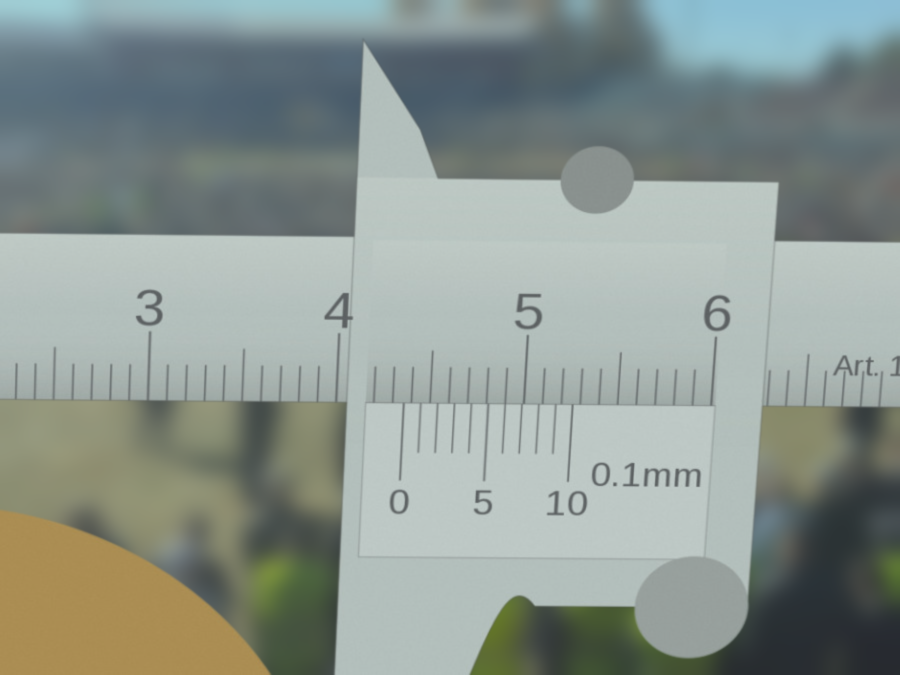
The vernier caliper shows 43.6 mm
